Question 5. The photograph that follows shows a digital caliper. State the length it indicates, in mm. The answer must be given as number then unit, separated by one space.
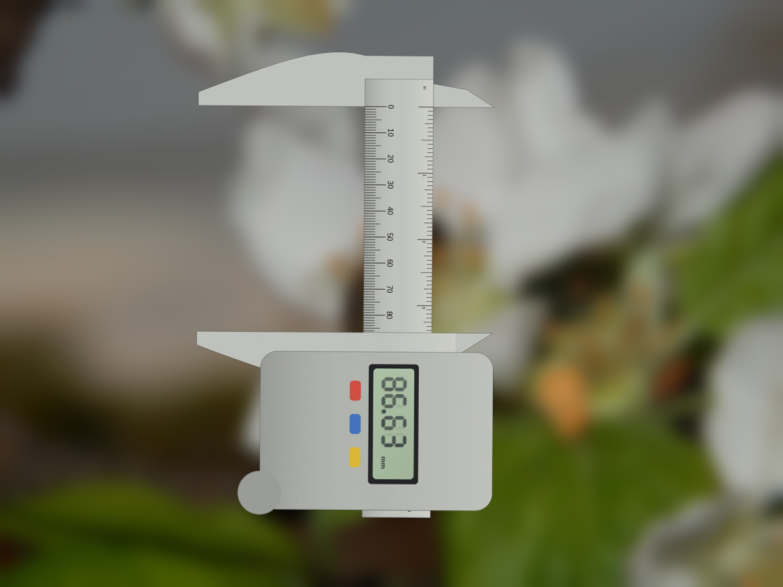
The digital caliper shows 86.63 mm
